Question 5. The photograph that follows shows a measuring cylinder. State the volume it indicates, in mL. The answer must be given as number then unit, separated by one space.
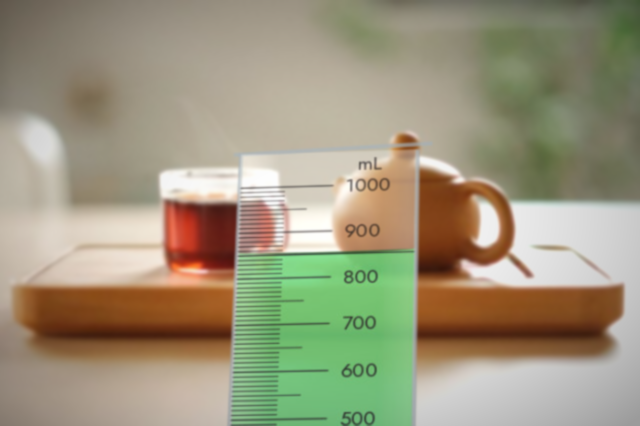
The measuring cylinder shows 850 mL
